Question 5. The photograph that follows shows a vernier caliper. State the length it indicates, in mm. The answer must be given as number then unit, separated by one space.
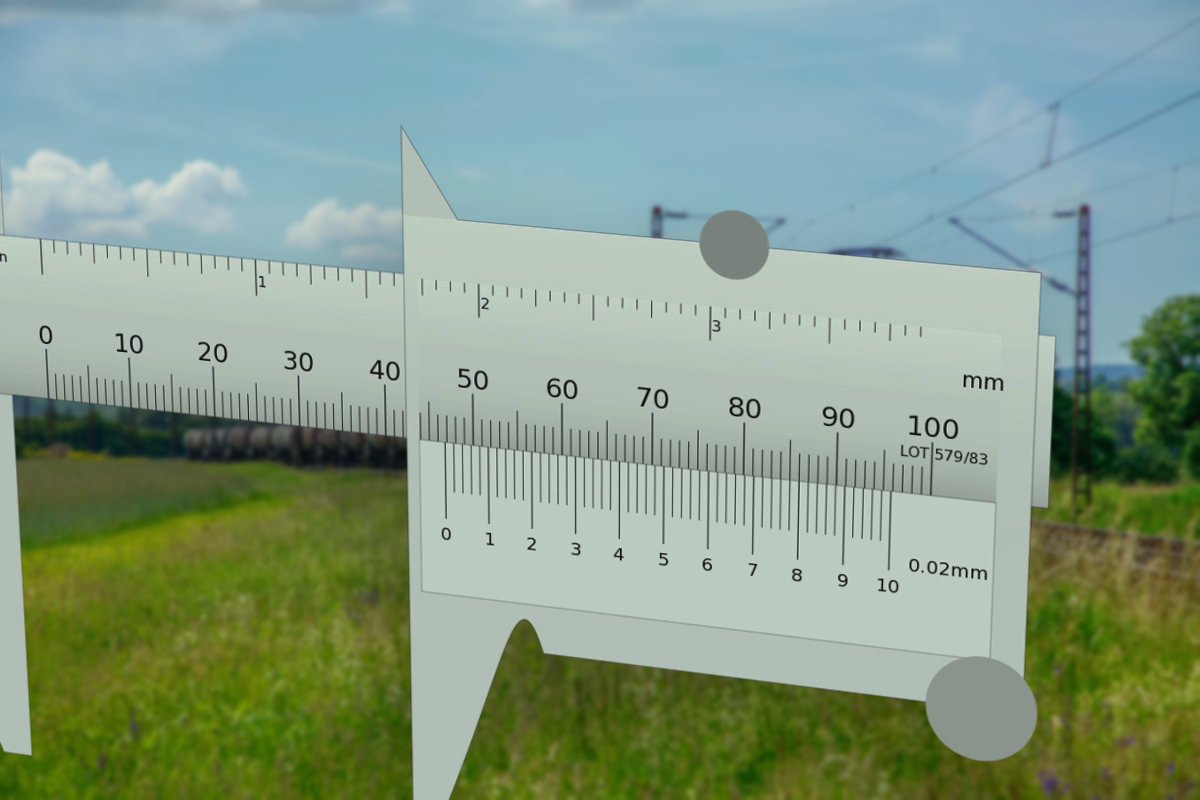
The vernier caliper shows 46.8 mm
